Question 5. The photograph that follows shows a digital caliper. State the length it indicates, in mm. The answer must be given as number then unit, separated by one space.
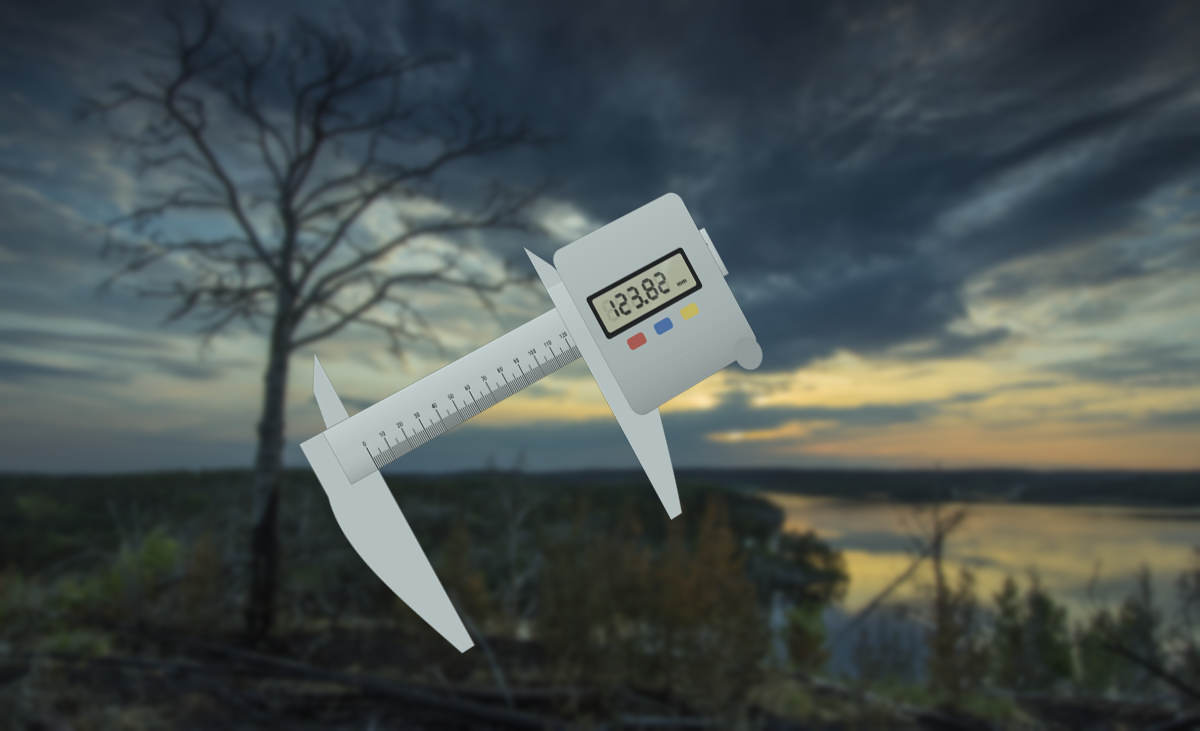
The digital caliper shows 123.82 mm
